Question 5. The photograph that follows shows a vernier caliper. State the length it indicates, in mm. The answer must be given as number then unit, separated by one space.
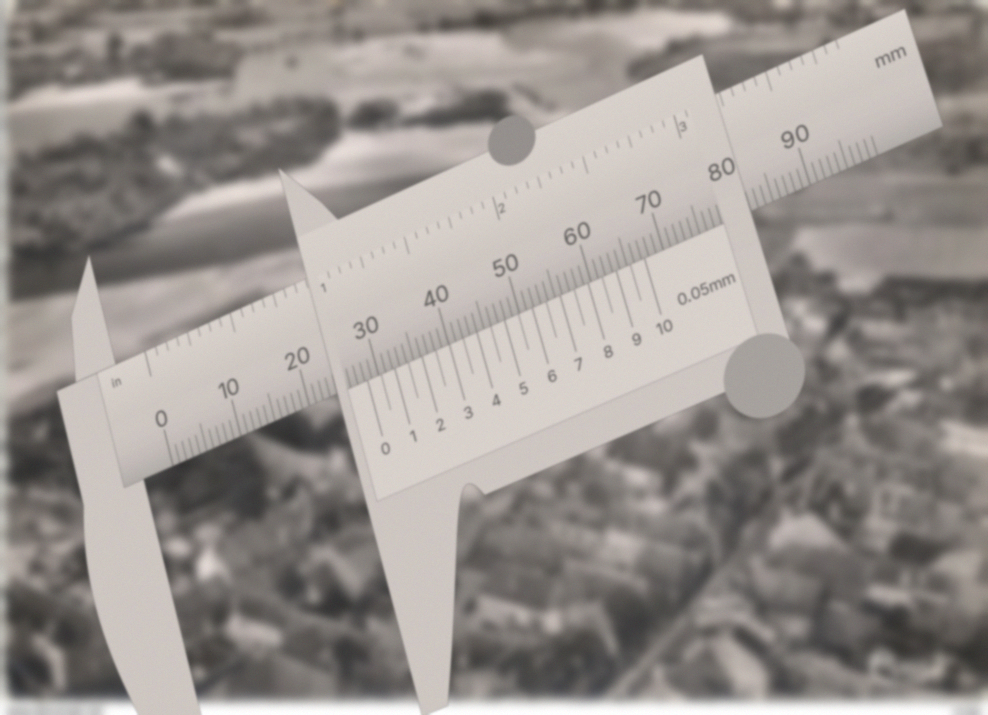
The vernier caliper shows 28.4 mm
